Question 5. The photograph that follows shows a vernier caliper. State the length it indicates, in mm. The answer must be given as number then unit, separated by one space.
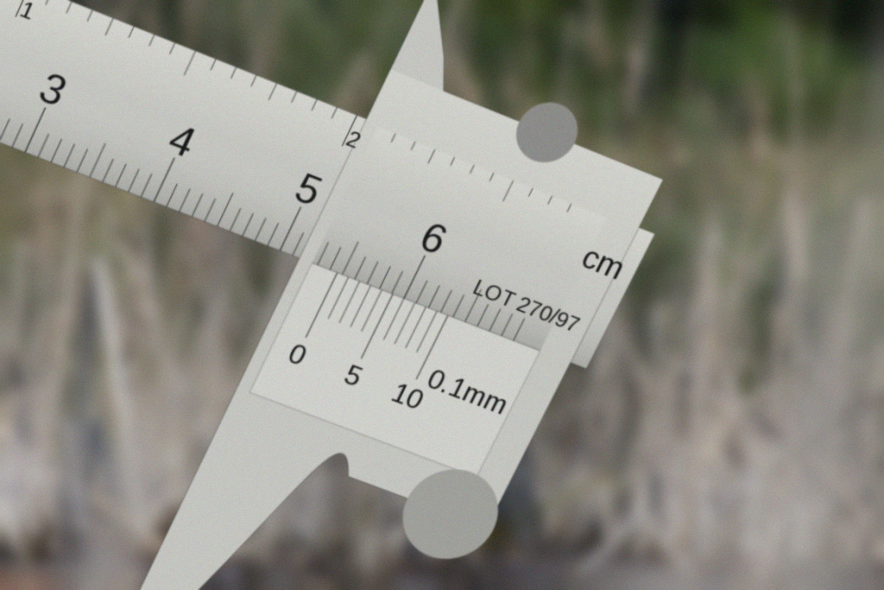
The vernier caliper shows 54.6 mm
